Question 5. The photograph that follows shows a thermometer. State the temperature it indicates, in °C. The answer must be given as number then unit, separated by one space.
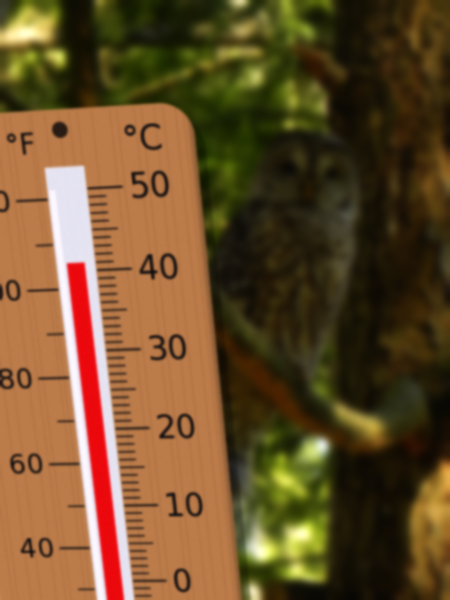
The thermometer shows 41 °C
